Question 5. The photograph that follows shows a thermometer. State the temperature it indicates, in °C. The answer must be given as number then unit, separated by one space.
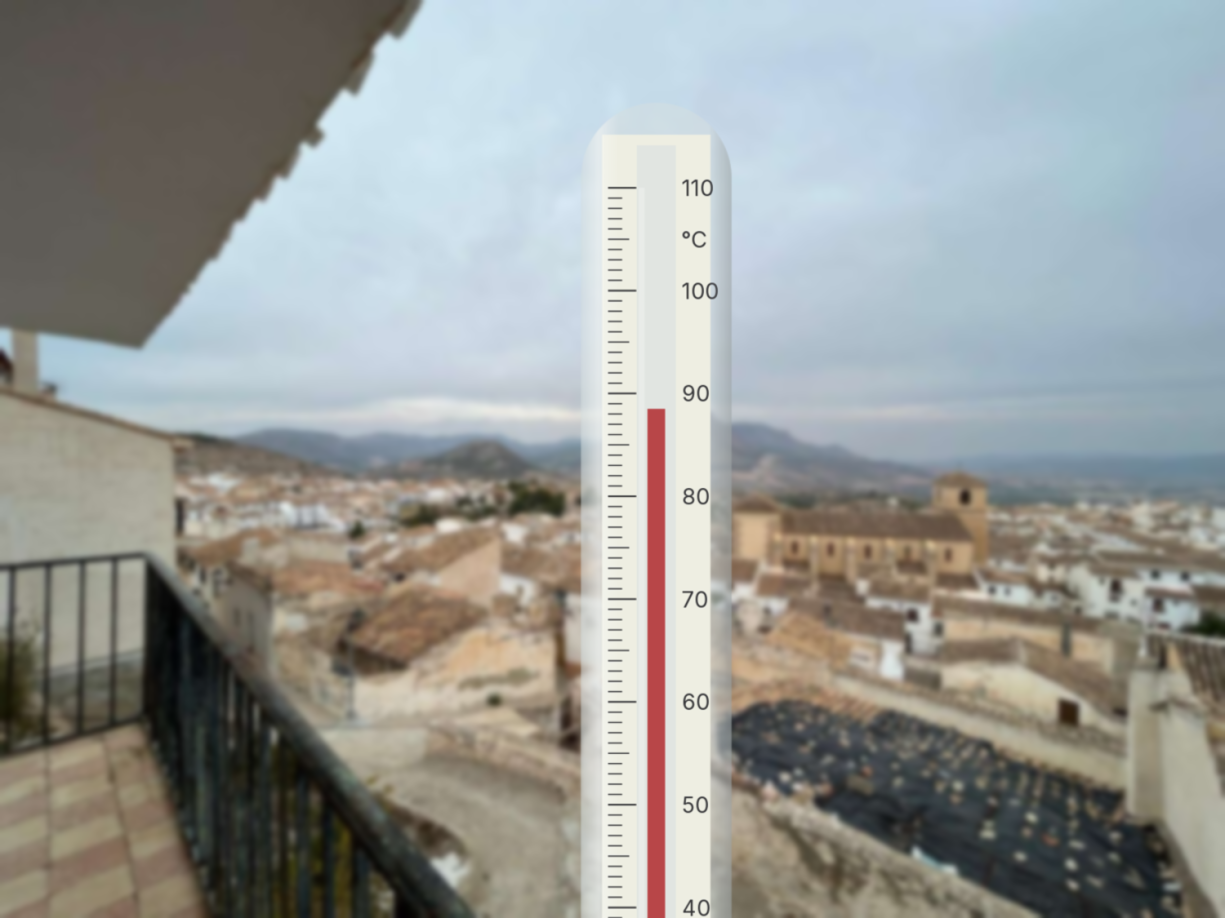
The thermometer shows 88.5 °C
